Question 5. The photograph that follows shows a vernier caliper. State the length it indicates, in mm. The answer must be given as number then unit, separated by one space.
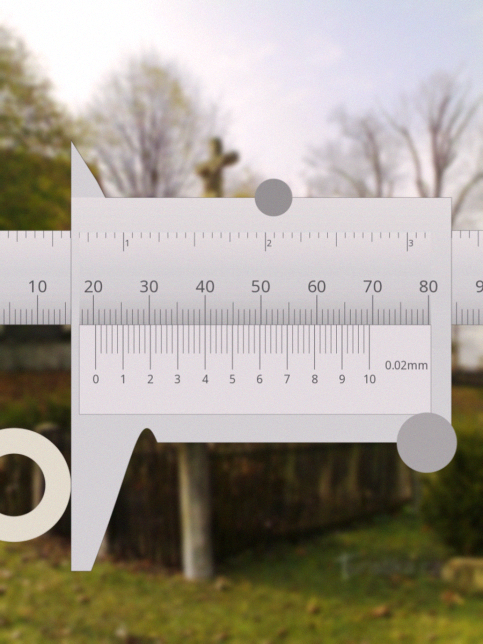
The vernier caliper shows 20.4 mm
